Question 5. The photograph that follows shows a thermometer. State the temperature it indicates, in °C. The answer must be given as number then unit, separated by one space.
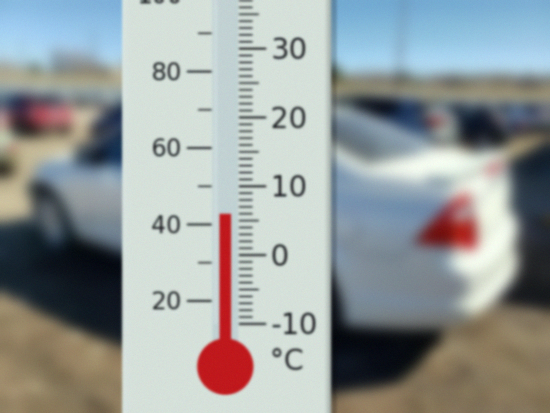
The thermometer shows 6 °C
